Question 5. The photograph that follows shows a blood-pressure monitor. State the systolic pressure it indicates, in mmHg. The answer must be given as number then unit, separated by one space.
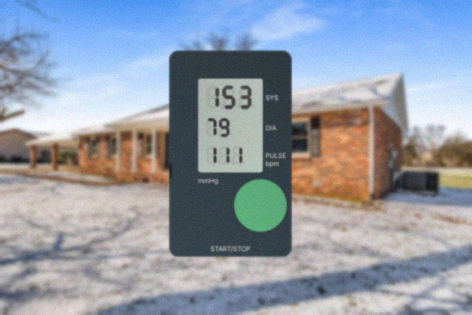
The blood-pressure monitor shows 153 mmHg
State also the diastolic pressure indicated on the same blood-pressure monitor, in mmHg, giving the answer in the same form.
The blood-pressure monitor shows 79 mmHg
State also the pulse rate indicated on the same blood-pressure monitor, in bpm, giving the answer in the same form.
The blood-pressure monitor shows 111 bpm
